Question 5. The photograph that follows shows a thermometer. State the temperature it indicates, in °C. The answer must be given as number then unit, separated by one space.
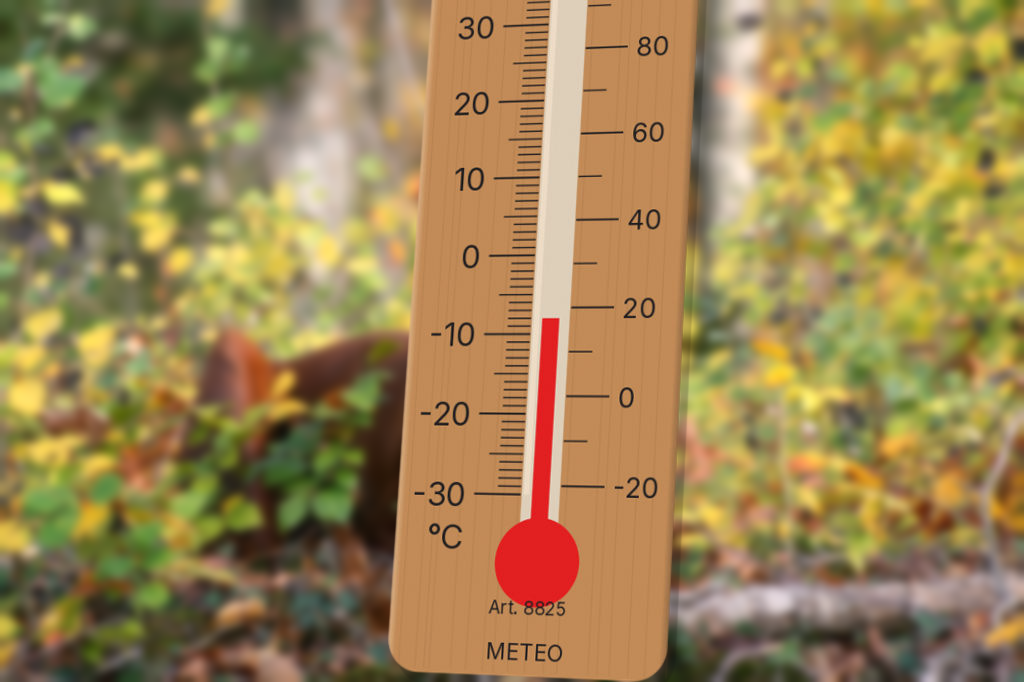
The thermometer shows -8 °C
